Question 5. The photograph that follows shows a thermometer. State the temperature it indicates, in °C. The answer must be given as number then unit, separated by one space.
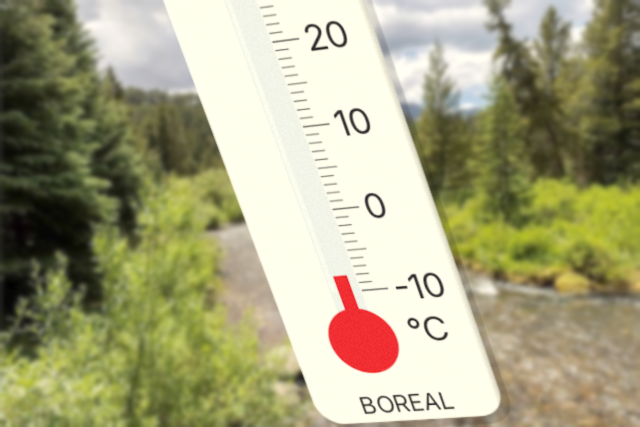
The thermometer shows -8 °C
